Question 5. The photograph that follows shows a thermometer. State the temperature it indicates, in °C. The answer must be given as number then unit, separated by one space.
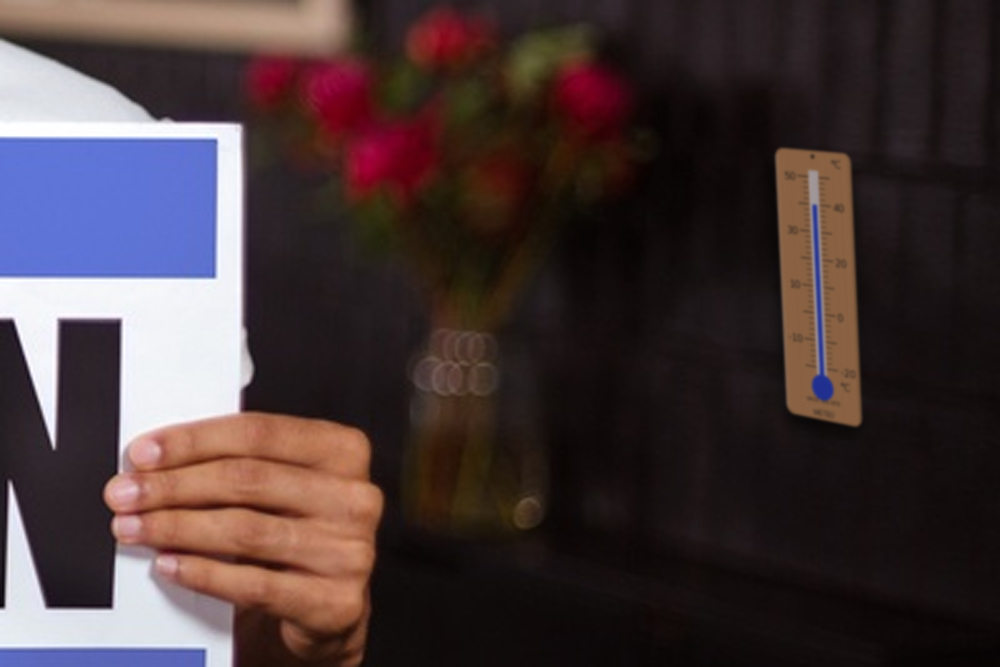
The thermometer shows 40 °C
